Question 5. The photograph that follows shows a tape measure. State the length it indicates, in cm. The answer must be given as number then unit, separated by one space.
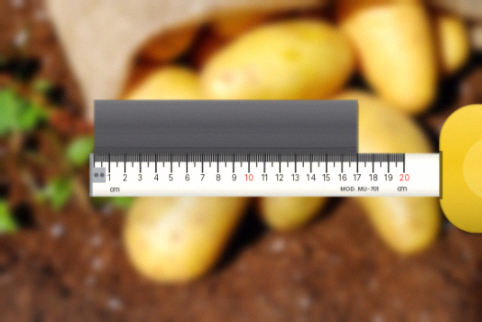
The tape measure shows 17 cm
